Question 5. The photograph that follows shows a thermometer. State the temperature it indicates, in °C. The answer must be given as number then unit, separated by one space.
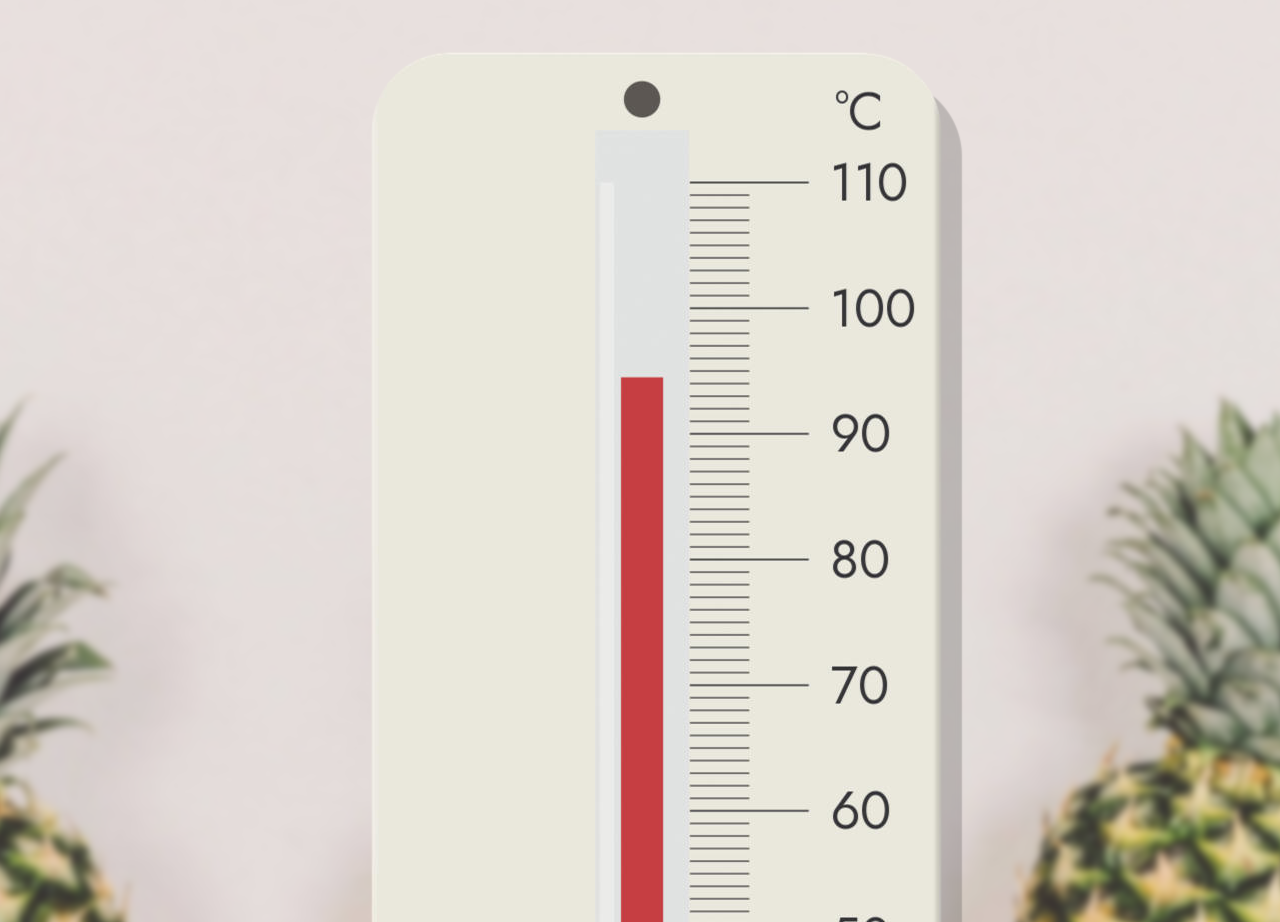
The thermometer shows 94.5 °C
